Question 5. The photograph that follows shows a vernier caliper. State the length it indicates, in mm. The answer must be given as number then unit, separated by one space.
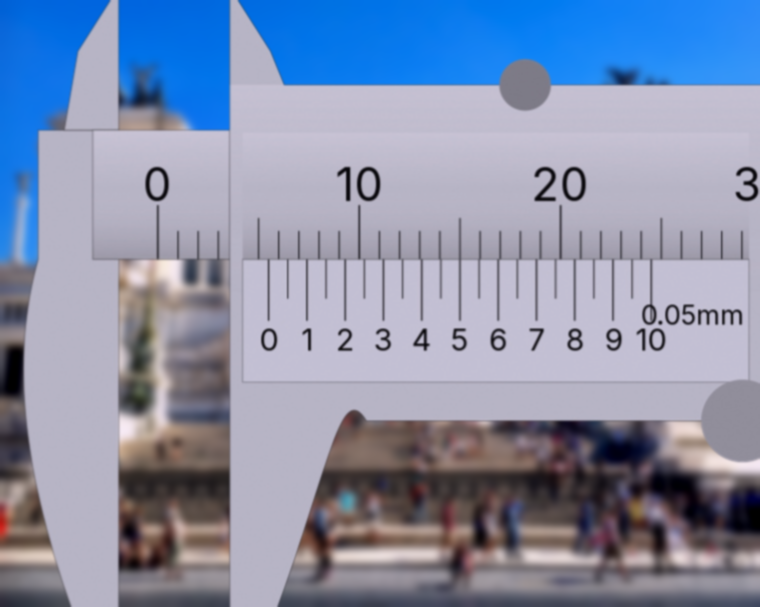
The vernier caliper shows 5.5 mm
